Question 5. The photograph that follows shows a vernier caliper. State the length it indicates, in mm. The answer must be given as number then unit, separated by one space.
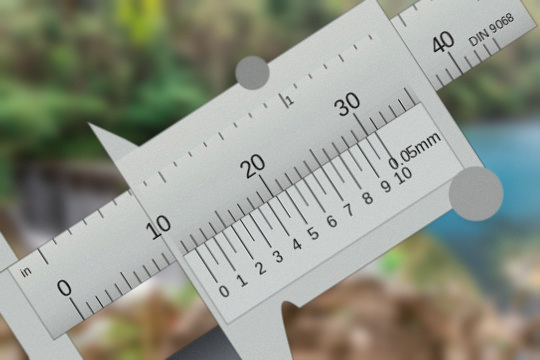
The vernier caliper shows 11.7 mm
